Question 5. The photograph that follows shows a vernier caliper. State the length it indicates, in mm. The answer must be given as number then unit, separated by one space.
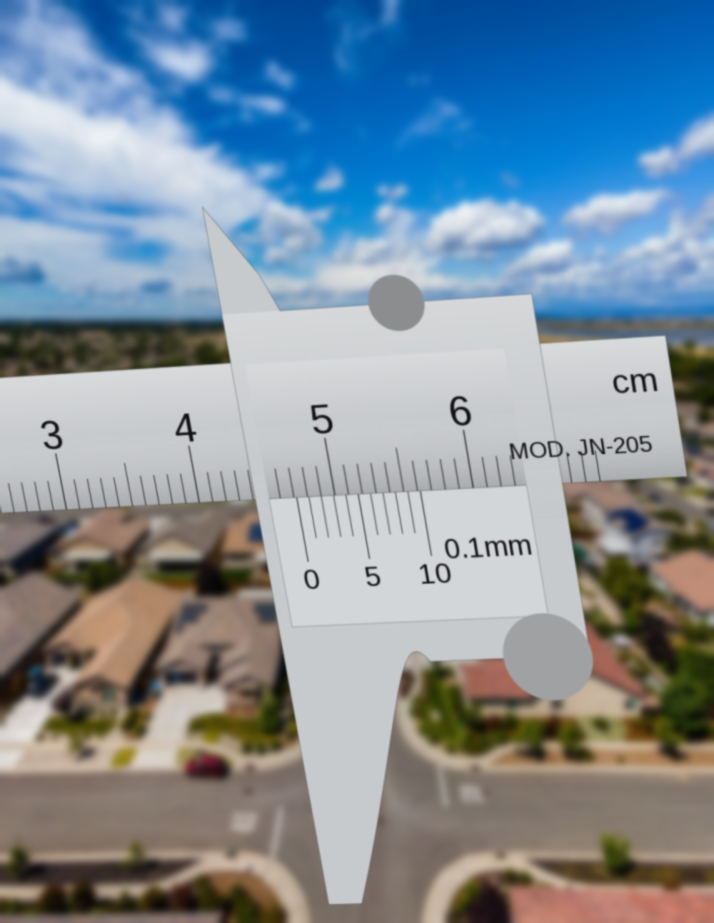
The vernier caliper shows 47.2 mm
